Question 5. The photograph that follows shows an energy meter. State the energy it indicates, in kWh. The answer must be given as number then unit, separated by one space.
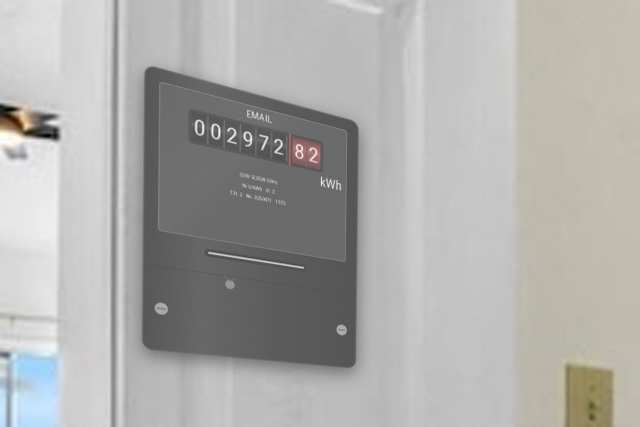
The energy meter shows 2972.82 kWh
